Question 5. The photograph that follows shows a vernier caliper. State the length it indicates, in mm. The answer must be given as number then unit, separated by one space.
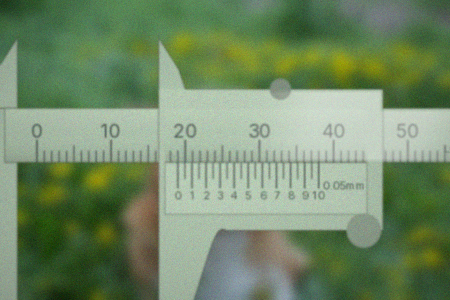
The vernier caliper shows 19.0 mm
